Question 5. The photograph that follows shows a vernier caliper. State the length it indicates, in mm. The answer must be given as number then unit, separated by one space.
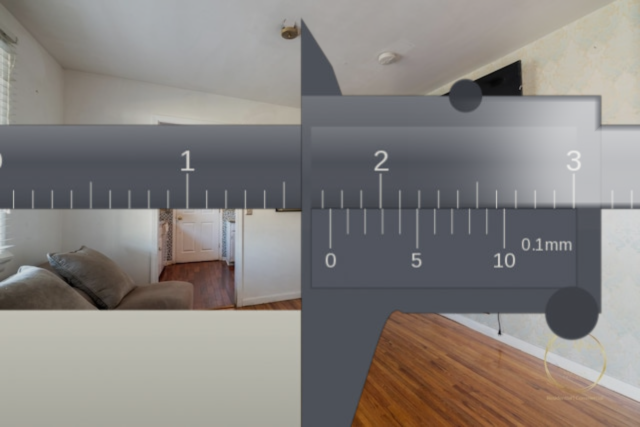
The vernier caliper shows 17.4 mm
